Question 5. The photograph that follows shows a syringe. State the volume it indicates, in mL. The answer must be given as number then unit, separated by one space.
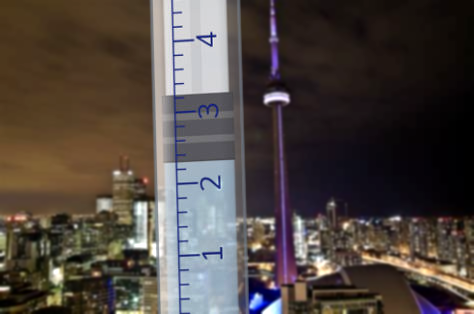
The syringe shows 2.3 mL
